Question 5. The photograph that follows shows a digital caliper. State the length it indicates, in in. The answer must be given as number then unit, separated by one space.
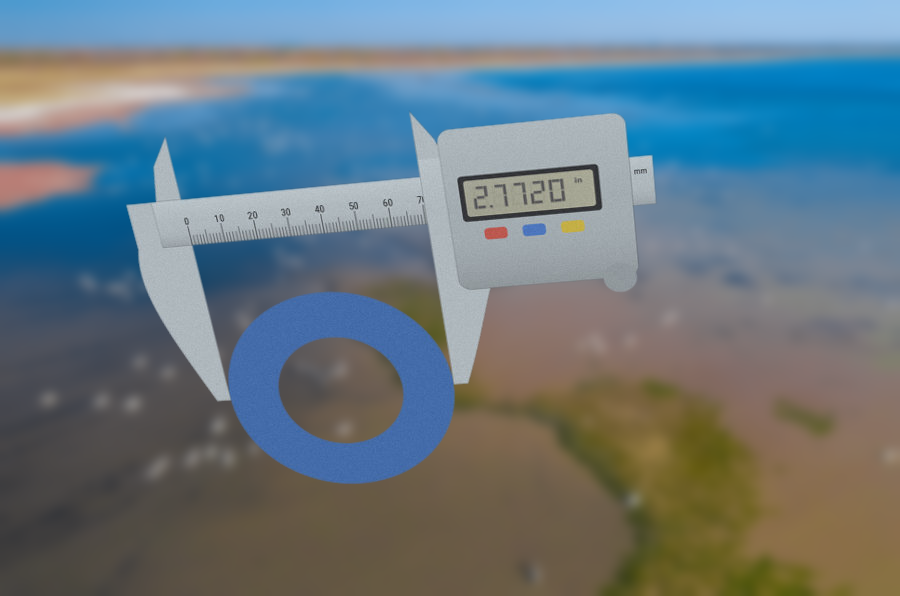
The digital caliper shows 2.7720 in
